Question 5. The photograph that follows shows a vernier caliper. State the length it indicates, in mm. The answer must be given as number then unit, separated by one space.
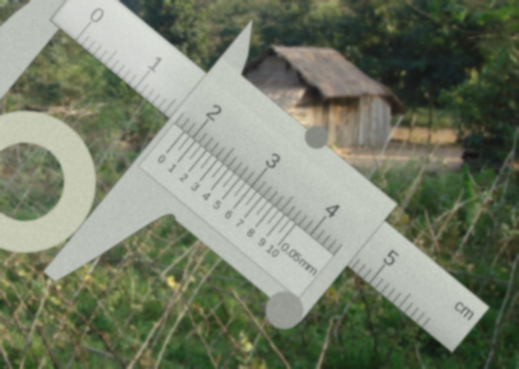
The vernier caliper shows 18.6 mm
